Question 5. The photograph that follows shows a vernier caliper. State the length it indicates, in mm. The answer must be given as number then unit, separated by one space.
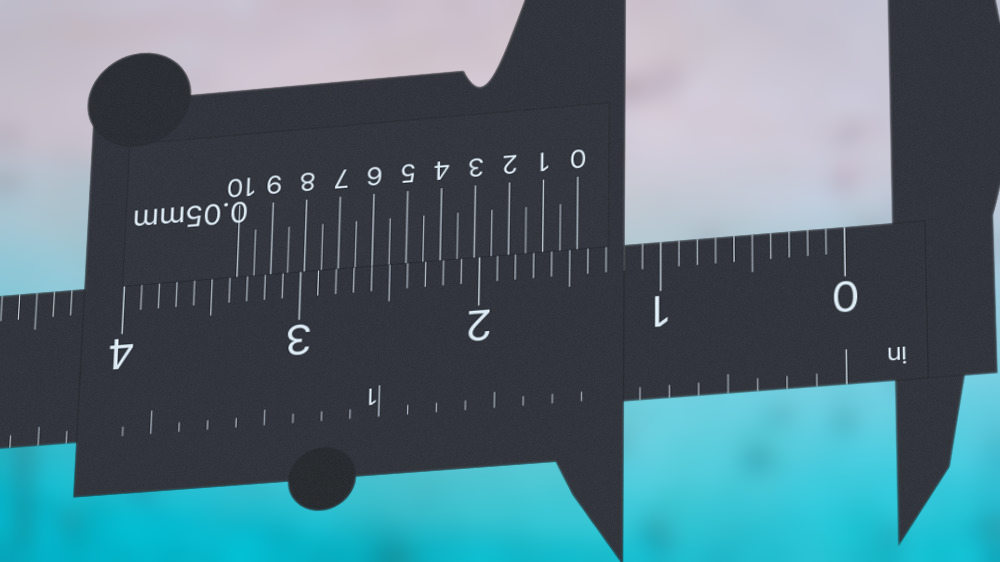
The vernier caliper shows 14.6 mm
